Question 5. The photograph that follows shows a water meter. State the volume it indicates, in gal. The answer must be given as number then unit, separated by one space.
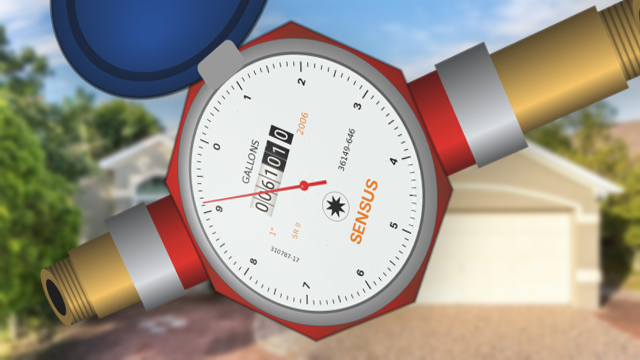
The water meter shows 61009.1 gal
